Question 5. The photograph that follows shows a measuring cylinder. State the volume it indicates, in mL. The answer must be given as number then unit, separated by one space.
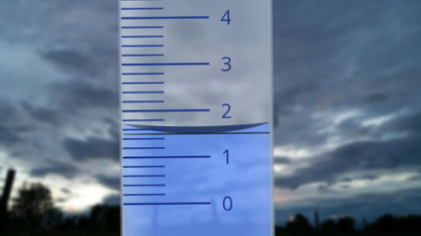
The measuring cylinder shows 1.5 mL
